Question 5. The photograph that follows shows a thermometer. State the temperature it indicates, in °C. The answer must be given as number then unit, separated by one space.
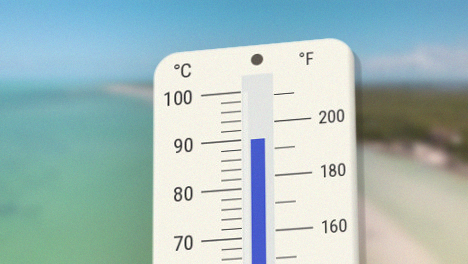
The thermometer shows 90 °C
